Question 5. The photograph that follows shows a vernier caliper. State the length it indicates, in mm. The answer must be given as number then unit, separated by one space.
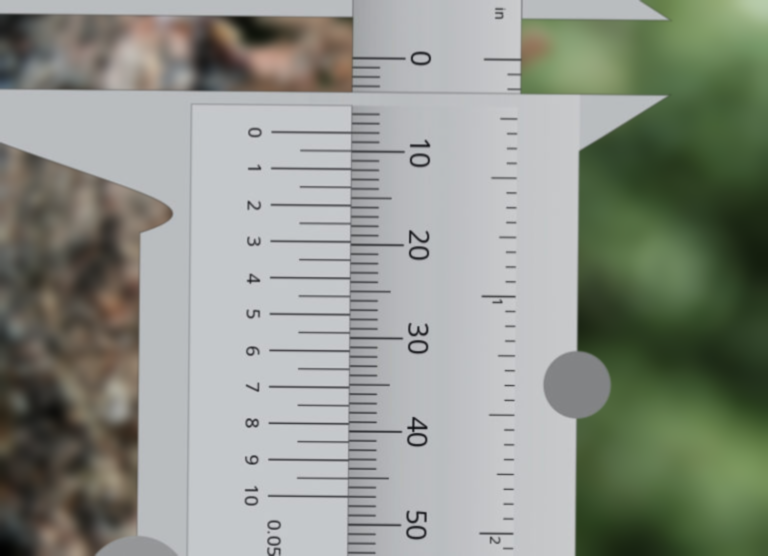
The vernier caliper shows 8.0 mm
